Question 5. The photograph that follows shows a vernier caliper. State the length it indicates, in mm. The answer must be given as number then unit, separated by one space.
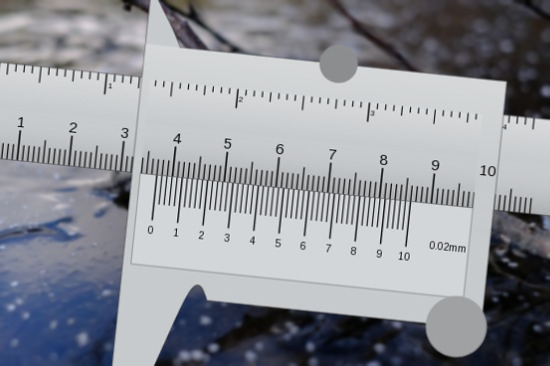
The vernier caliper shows 37.0 mm
